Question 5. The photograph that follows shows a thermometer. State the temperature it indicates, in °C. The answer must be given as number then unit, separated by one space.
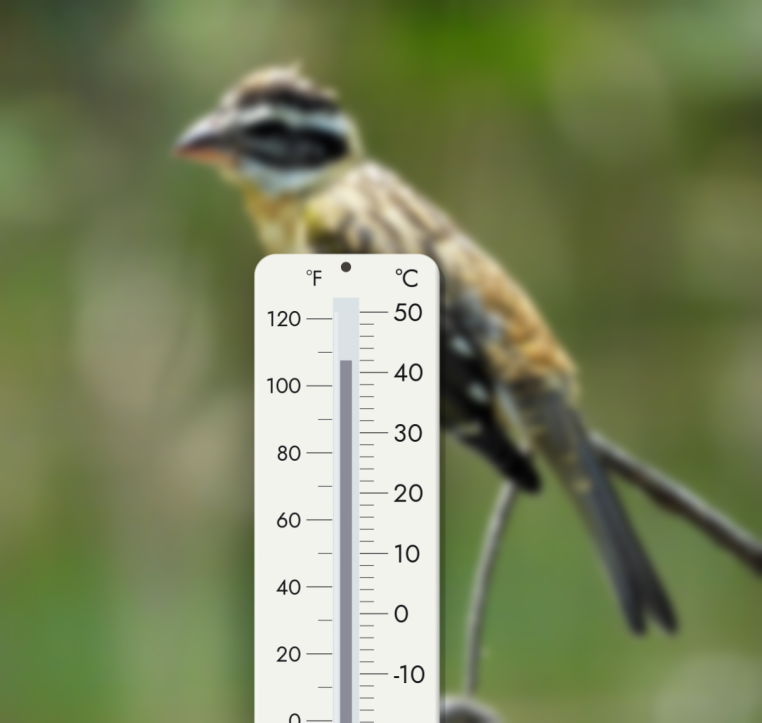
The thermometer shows 42 °C
